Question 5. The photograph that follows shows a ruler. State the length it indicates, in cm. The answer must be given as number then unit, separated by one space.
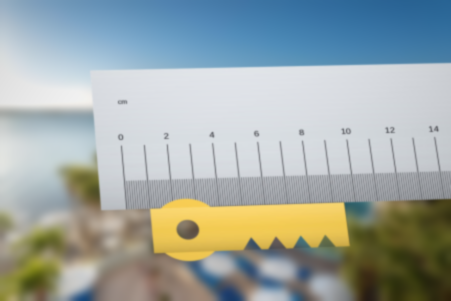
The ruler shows 8.5 cm
